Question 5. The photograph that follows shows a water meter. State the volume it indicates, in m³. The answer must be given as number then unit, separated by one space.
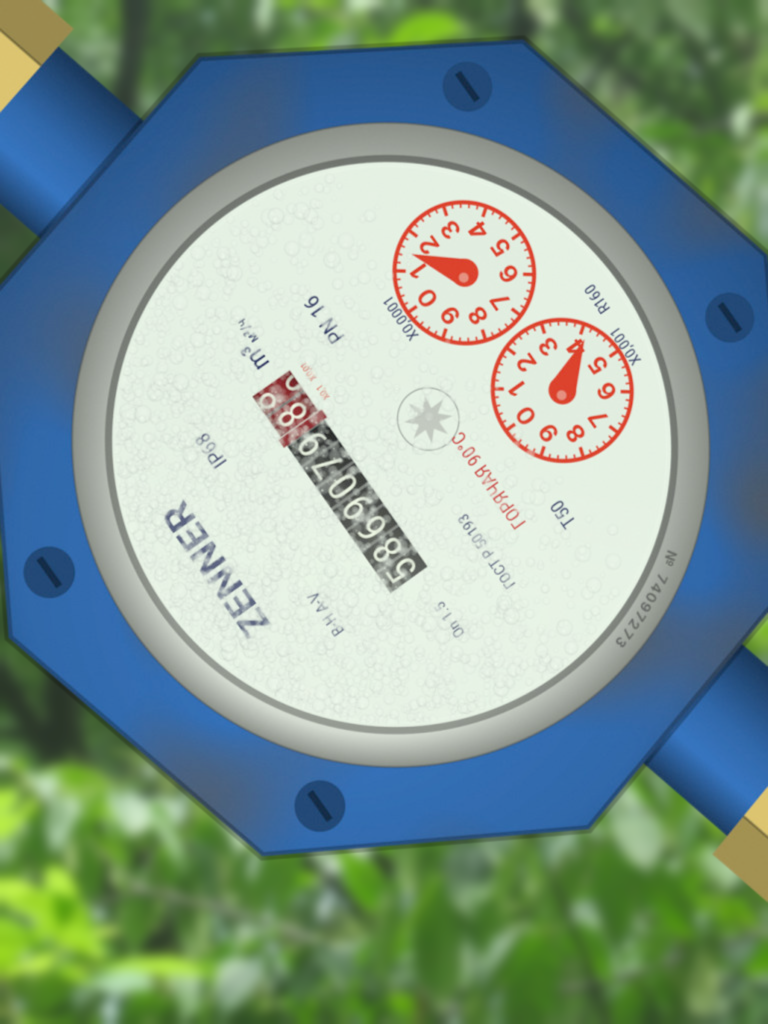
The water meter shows 5869079.8841 m³
